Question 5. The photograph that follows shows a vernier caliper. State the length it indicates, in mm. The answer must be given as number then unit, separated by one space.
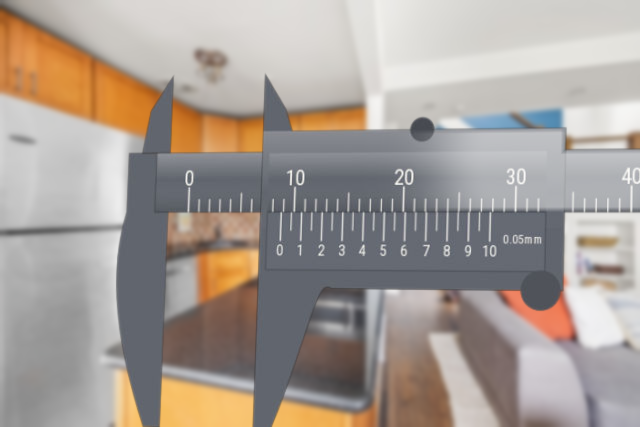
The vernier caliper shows 8.8 mm
